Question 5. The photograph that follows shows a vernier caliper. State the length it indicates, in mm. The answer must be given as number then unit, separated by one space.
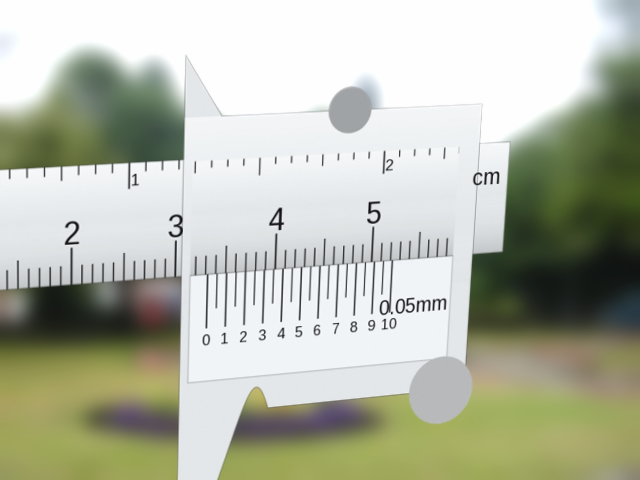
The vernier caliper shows 33.2 mm
